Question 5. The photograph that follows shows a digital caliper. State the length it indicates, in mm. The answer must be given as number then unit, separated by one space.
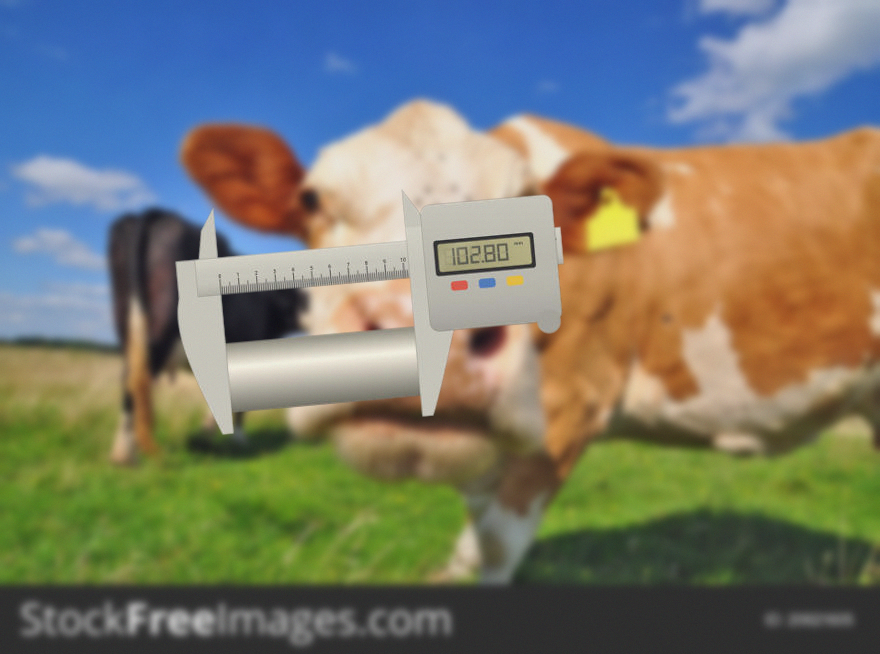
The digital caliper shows 102.80 mm
